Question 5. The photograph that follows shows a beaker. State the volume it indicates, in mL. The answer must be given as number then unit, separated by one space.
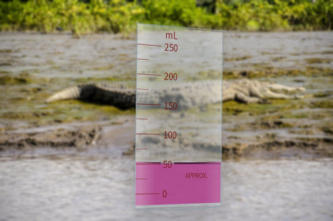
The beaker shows 50 mL
